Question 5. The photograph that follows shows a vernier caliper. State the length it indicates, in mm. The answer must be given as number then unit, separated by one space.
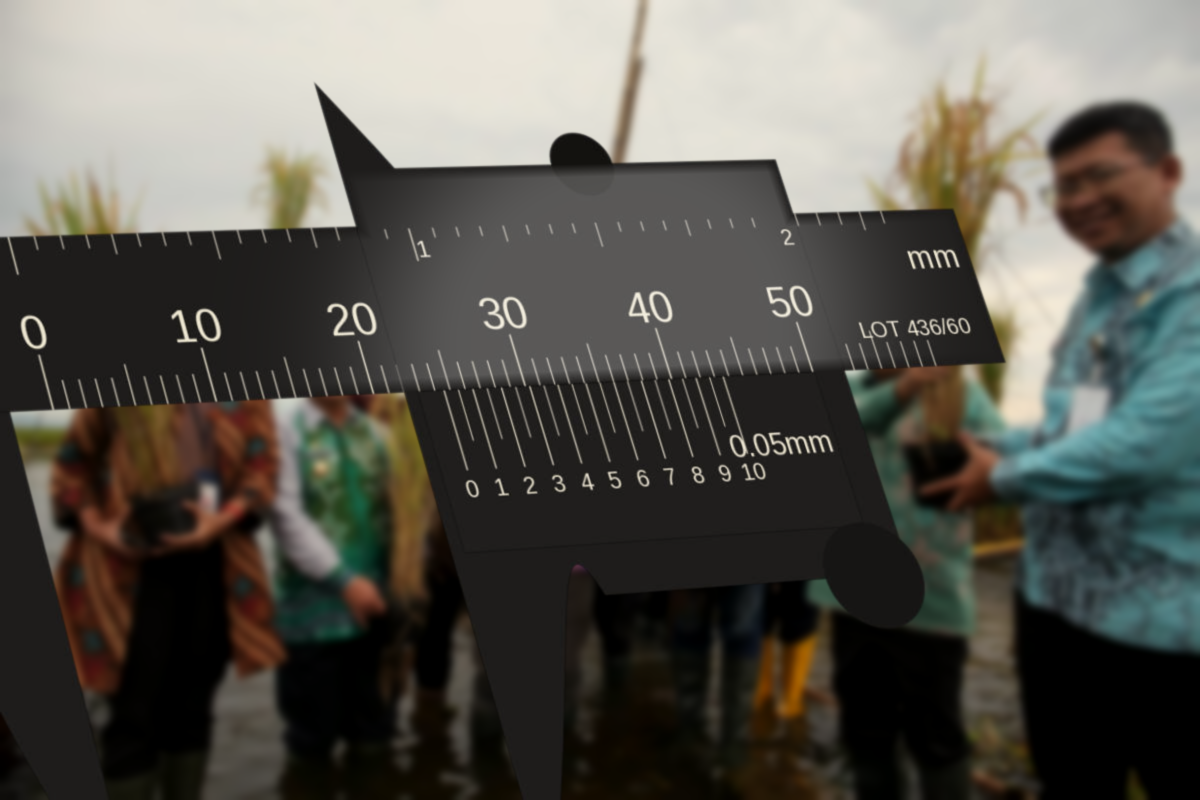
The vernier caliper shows 24.6 mm
